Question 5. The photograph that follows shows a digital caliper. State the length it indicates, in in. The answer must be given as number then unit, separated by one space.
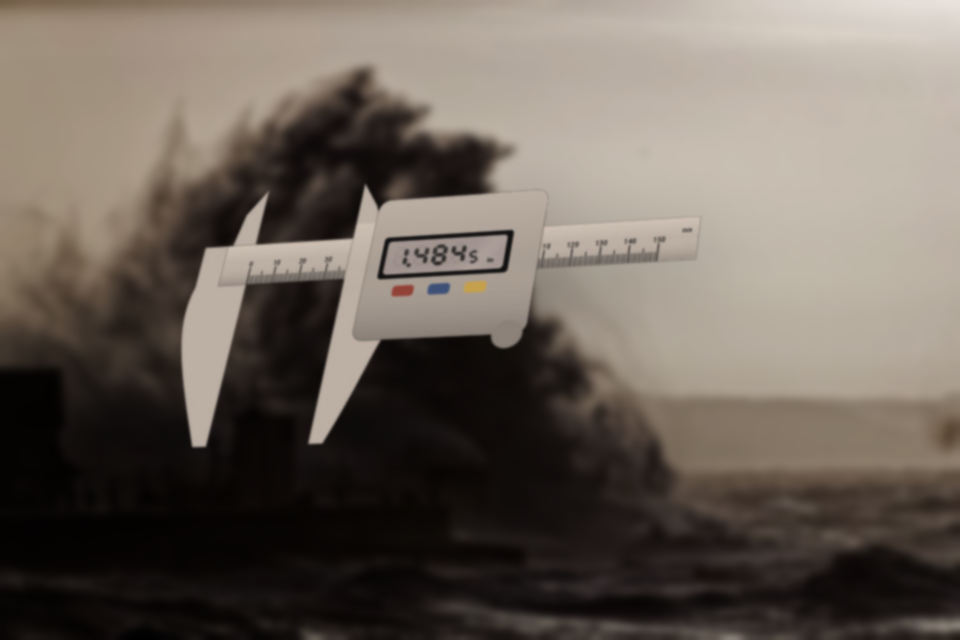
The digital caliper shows 1.4845 in
